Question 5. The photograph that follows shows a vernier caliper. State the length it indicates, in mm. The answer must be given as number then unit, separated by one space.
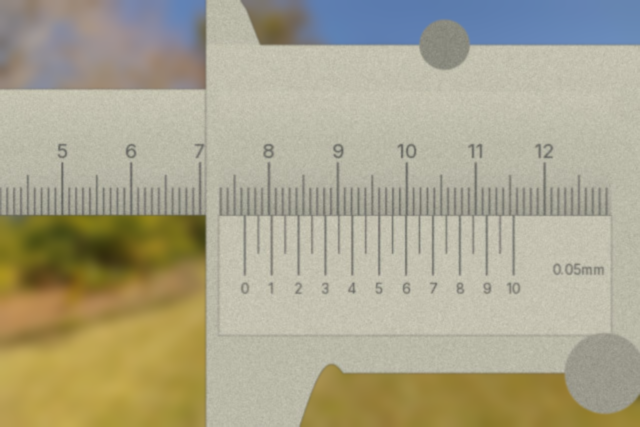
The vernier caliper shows 76.5 mm
